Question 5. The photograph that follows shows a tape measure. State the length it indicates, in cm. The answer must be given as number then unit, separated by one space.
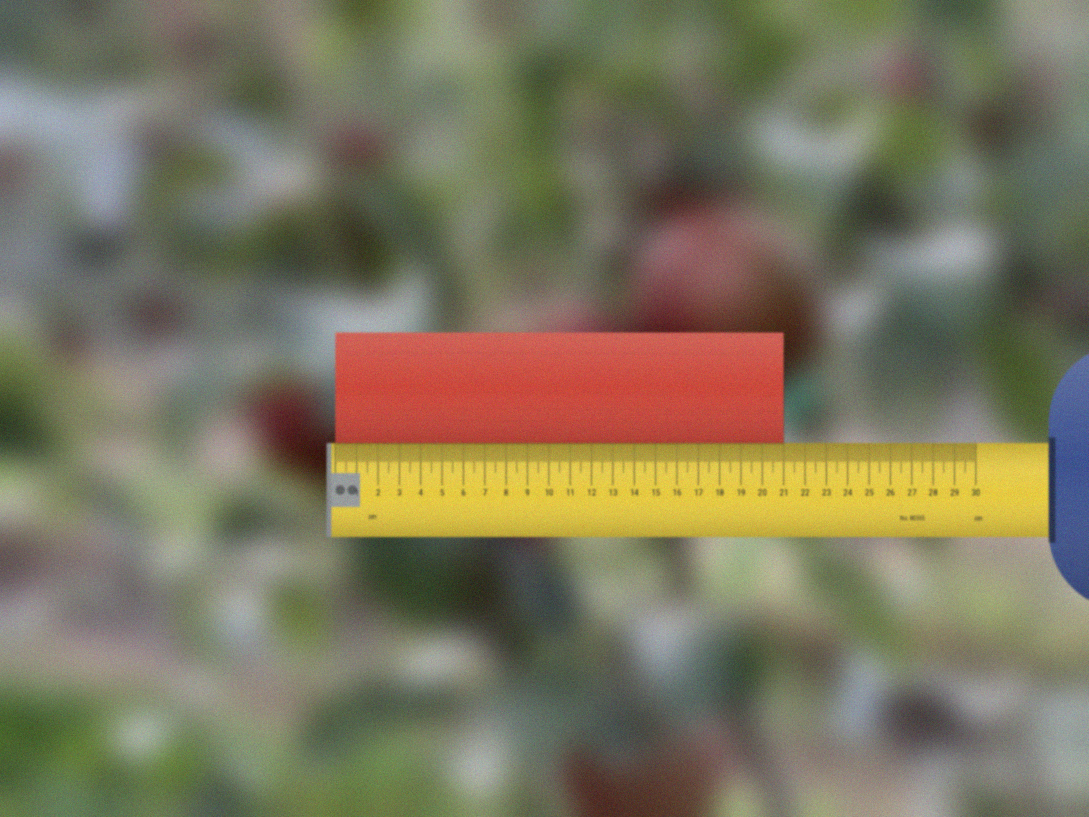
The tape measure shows 21 cm
